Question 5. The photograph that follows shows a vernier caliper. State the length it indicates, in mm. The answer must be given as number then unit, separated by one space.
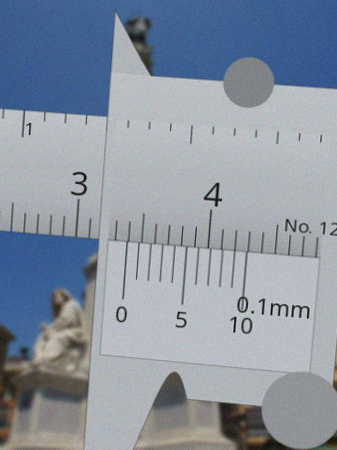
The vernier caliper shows 33.9 mm
